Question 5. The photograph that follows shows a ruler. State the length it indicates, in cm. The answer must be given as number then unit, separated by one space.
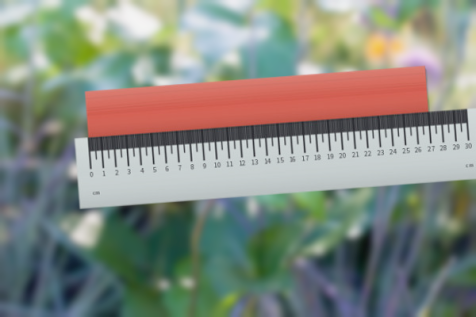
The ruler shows 27 cm
